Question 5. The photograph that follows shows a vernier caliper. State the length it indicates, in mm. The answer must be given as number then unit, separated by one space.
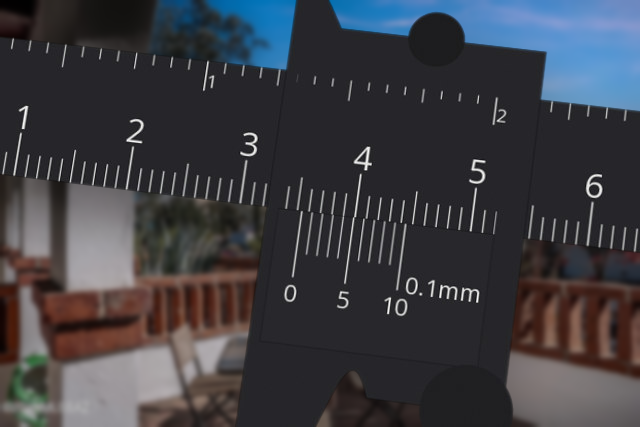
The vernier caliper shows 35.4 mm
